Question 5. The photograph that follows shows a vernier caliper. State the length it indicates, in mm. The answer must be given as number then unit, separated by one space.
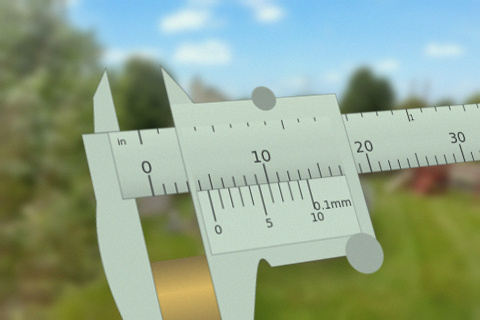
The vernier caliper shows 4.6 mm
